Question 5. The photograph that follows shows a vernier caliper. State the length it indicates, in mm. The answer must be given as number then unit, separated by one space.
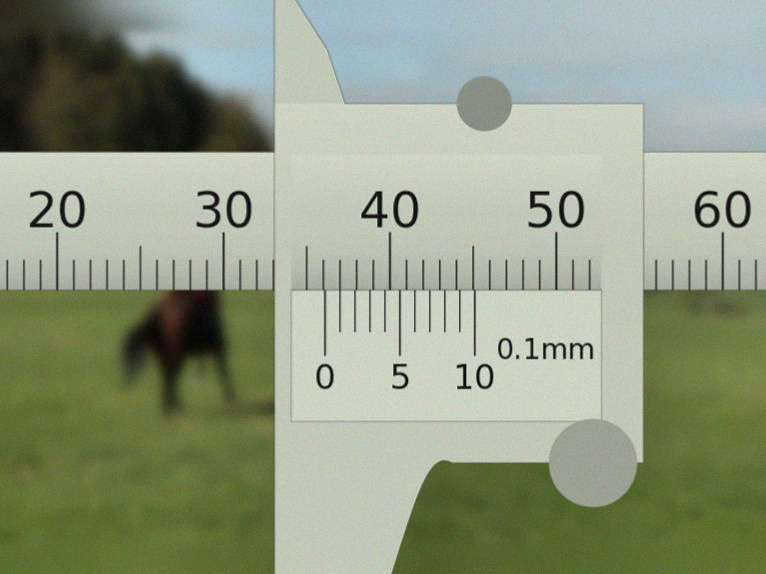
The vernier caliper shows 36.1 mm
